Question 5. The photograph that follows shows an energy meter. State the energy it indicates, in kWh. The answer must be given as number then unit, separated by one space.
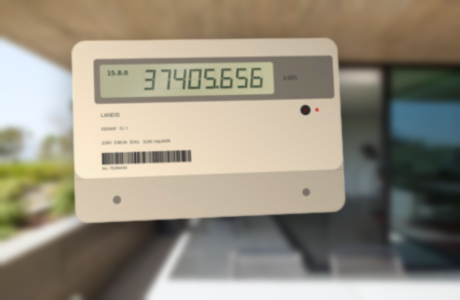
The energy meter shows 37405.656 kWh
